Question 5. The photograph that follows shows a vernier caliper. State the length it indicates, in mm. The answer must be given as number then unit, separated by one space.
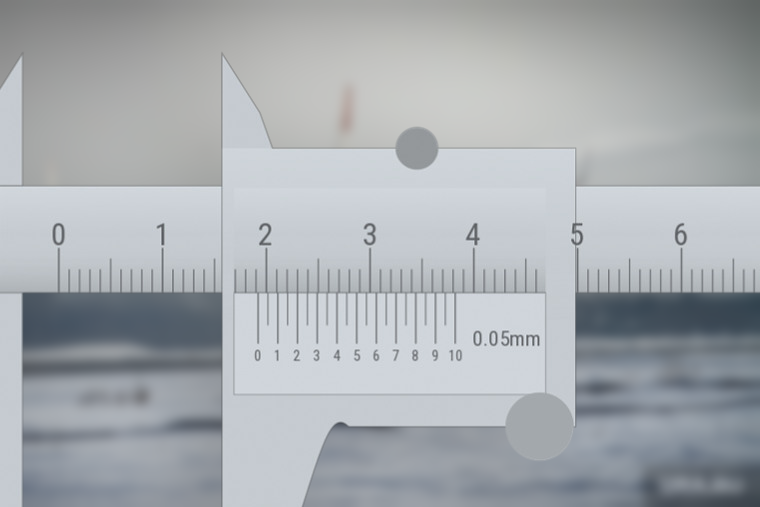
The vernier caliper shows 19.2 mm
